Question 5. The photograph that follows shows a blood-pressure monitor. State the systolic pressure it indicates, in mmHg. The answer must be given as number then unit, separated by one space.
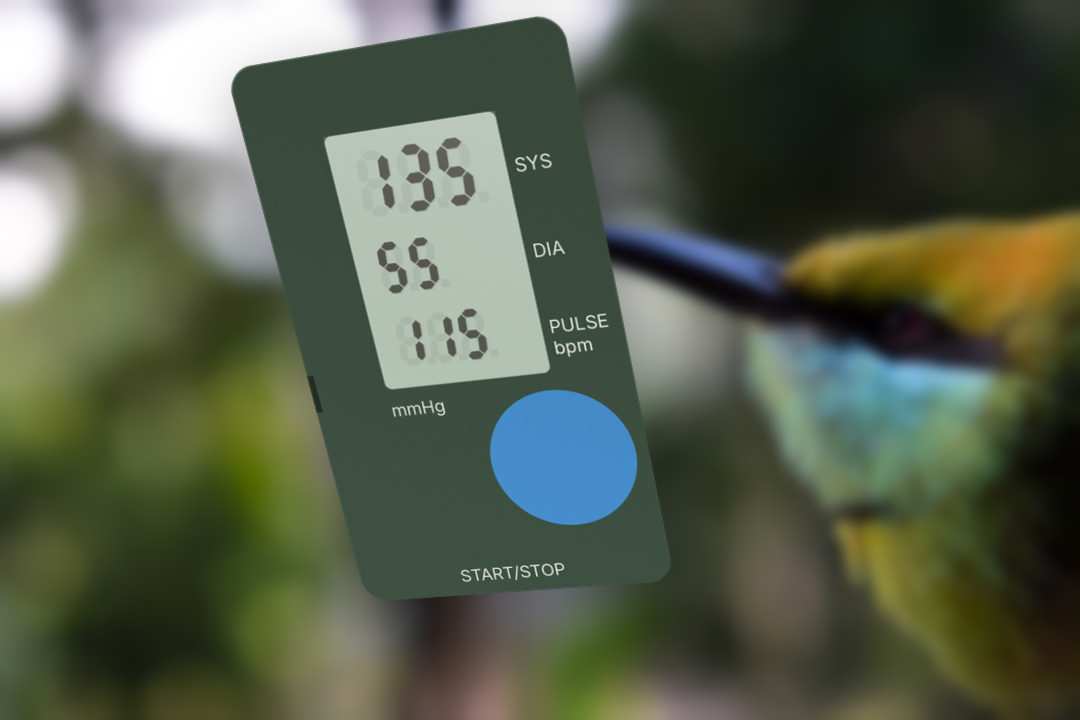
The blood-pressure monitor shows 135 mmHg
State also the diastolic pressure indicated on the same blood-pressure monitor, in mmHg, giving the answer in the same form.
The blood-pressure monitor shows 55 mmHg
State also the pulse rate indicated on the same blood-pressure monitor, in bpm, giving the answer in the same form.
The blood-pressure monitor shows 115 bpm
